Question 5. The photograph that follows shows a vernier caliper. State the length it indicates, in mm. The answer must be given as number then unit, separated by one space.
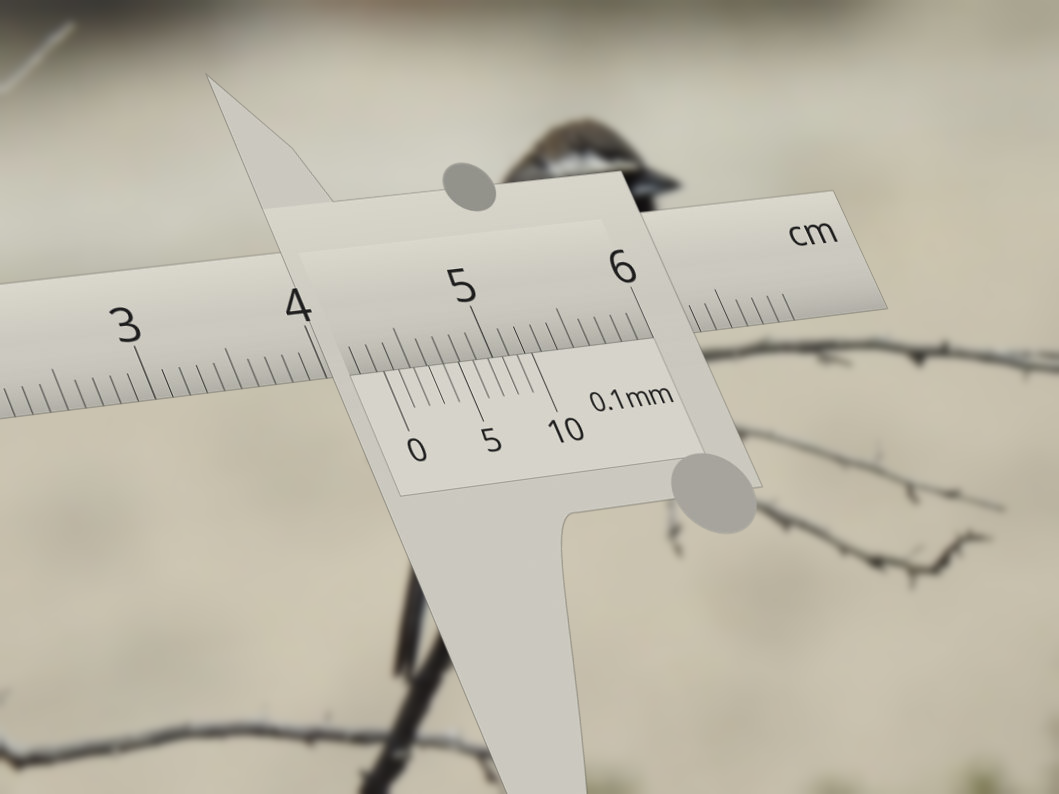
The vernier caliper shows 43.4 mm
